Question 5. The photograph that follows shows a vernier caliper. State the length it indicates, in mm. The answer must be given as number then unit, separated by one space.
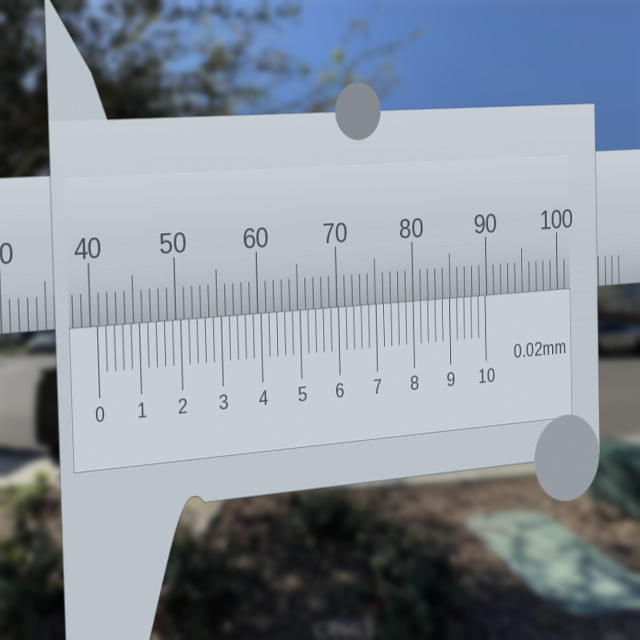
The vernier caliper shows 40.8 mm
